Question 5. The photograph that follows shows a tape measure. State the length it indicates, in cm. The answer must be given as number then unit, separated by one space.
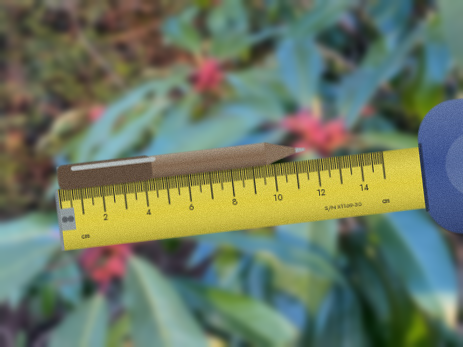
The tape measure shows 11.5 cm
